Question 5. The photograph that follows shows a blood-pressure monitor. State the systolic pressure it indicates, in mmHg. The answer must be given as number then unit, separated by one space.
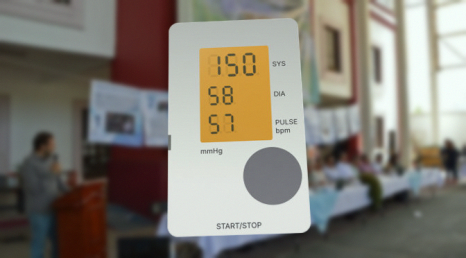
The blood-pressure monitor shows 150 mmHg
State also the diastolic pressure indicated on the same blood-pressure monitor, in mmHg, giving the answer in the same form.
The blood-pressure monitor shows 58 mmHg
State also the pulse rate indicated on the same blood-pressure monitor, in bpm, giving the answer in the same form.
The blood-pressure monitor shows 57 bpm
